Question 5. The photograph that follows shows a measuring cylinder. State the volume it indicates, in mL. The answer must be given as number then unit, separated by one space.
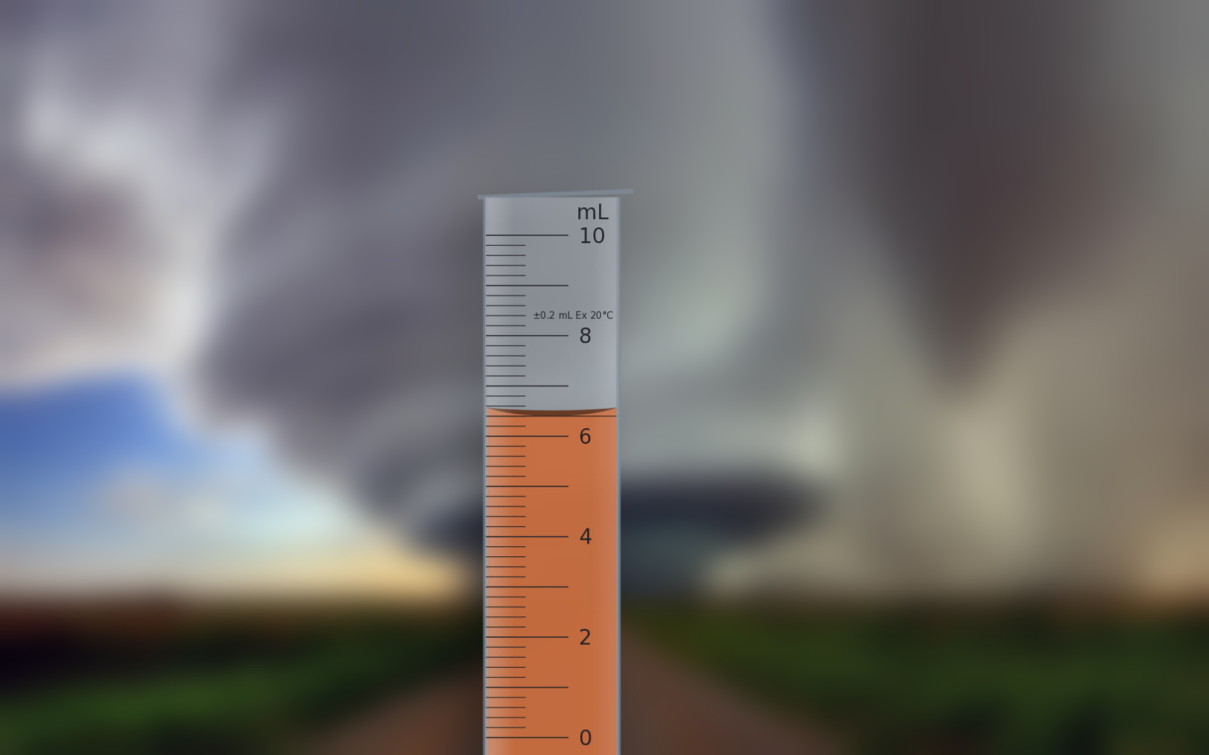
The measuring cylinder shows 6.4 mL
